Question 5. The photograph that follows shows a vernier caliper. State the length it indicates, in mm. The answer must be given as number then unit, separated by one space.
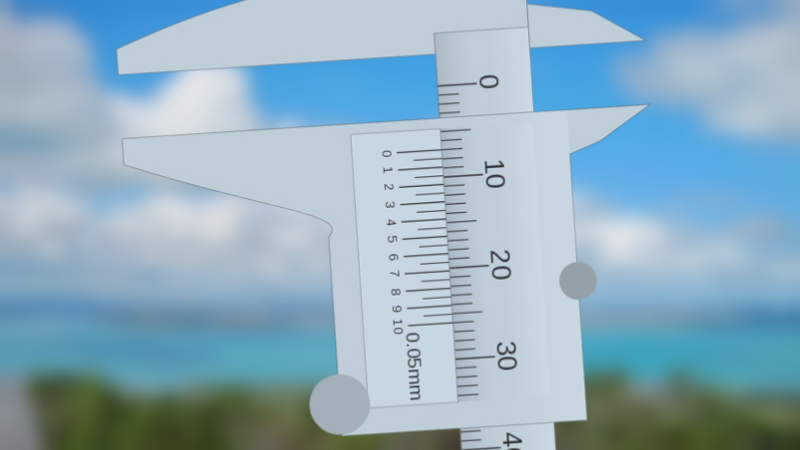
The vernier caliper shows 7.0 mm
